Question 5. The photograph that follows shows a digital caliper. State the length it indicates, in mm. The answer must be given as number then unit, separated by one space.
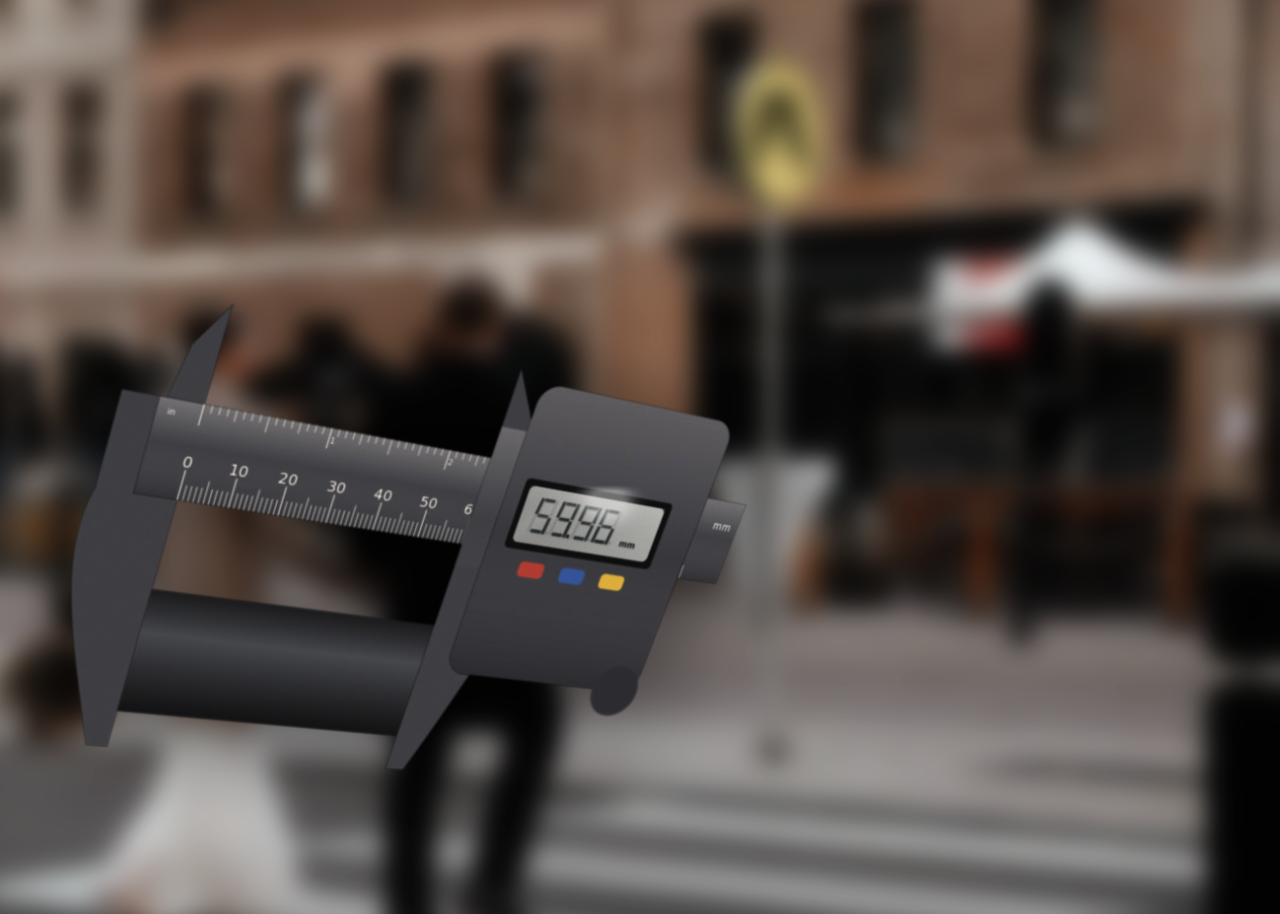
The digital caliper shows 59.96 mm
